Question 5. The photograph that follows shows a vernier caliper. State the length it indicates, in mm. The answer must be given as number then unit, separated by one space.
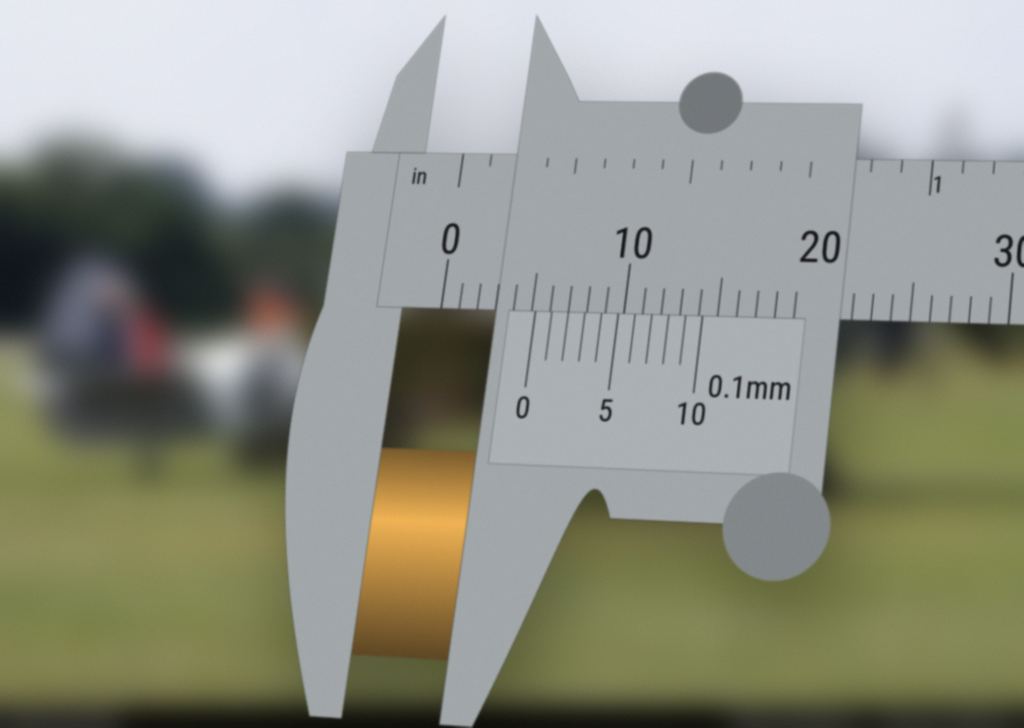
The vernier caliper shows 5.2 mm
